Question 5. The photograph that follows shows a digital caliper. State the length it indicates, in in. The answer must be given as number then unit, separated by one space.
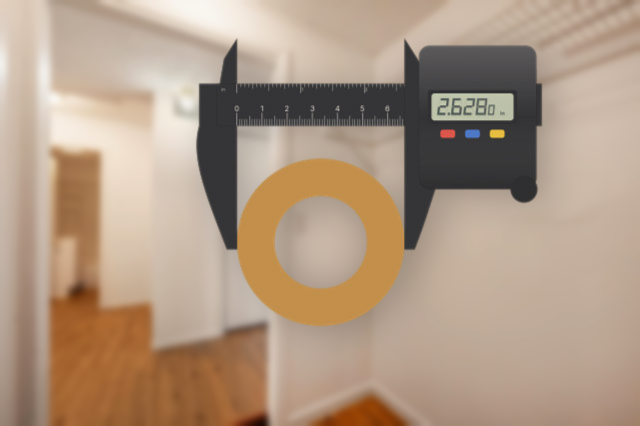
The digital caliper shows 2.6280 in
